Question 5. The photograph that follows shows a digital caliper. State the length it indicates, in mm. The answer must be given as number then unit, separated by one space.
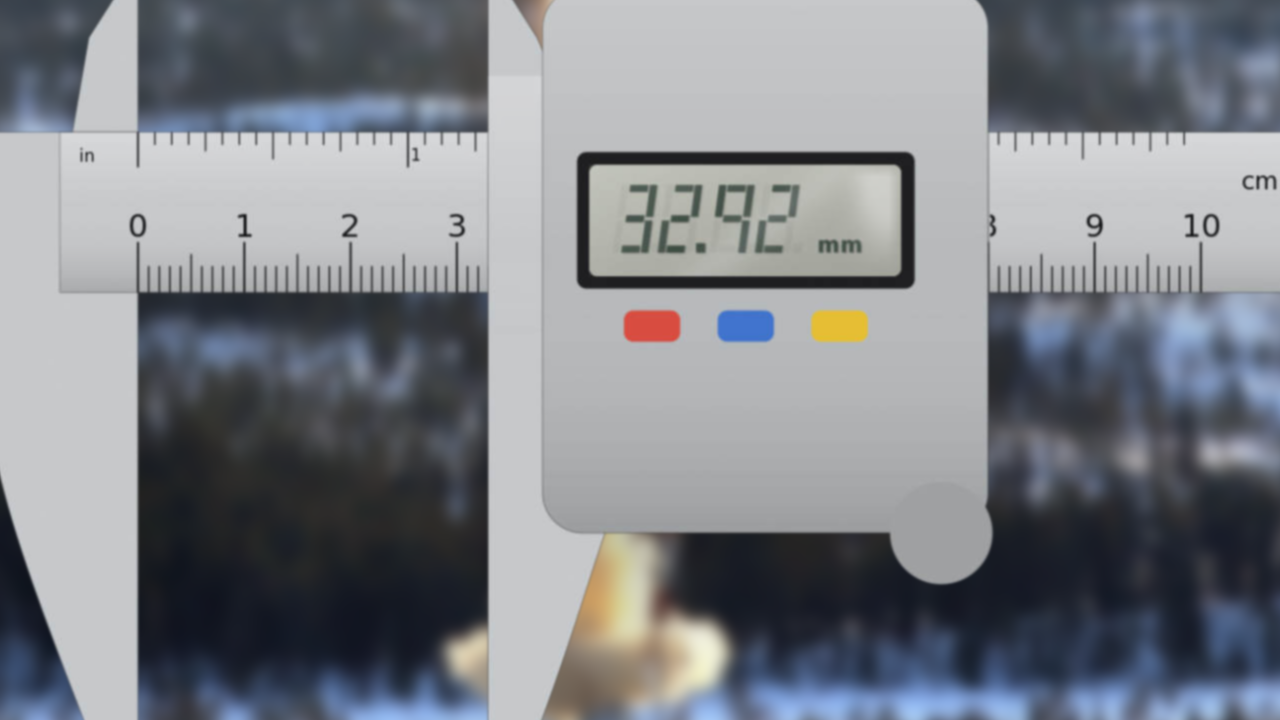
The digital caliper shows 32.92 mm
